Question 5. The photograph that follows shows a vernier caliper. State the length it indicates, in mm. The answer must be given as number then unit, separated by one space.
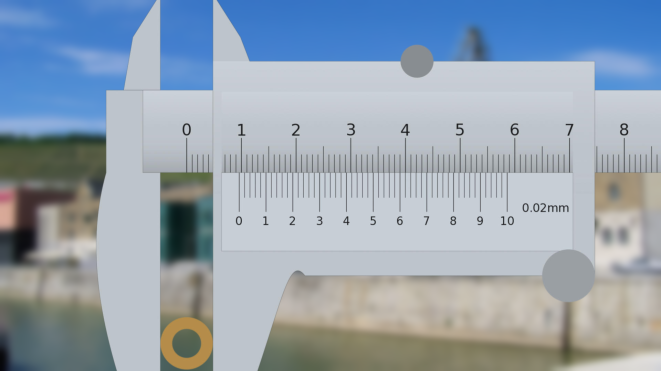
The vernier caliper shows 9.6 mm
